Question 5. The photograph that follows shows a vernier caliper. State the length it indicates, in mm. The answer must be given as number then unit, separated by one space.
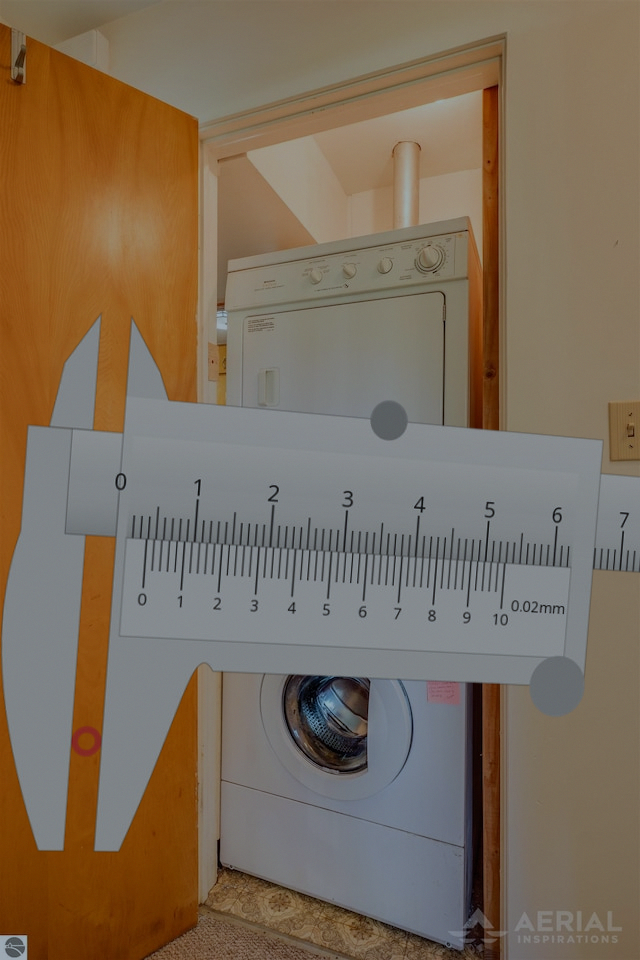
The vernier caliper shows 3.8 mm
